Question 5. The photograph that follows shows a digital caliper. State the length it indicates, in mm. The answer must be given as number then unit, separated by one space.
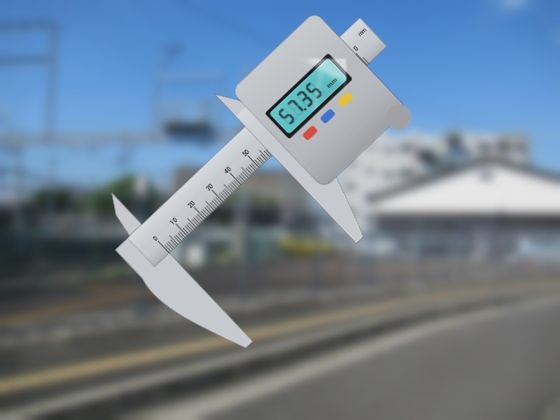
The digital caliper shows 57.35 mm
